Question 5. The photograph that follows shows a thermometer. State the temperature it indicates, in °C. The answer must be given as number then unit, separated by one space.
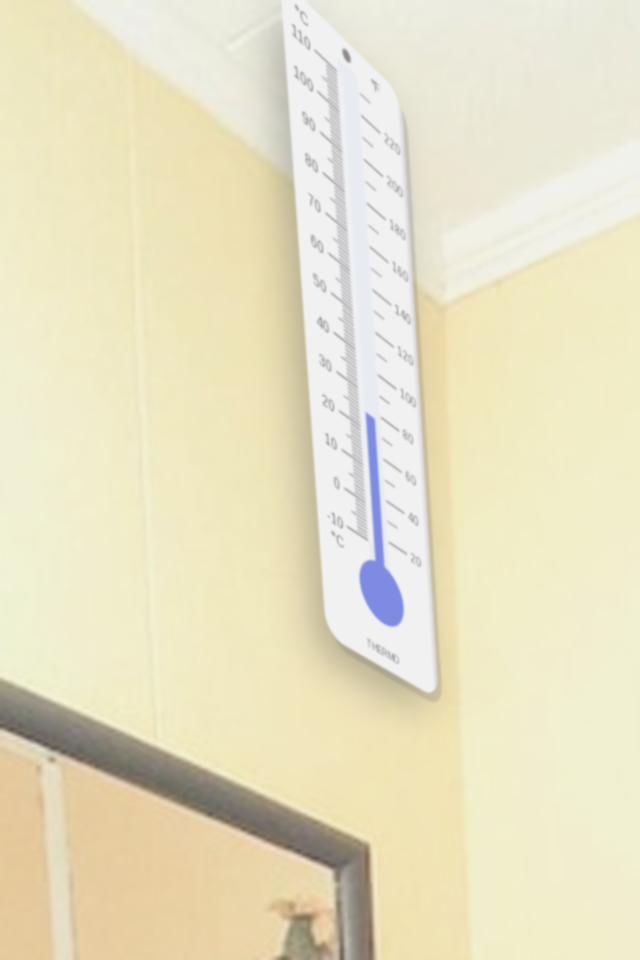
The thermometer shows 25 °C
